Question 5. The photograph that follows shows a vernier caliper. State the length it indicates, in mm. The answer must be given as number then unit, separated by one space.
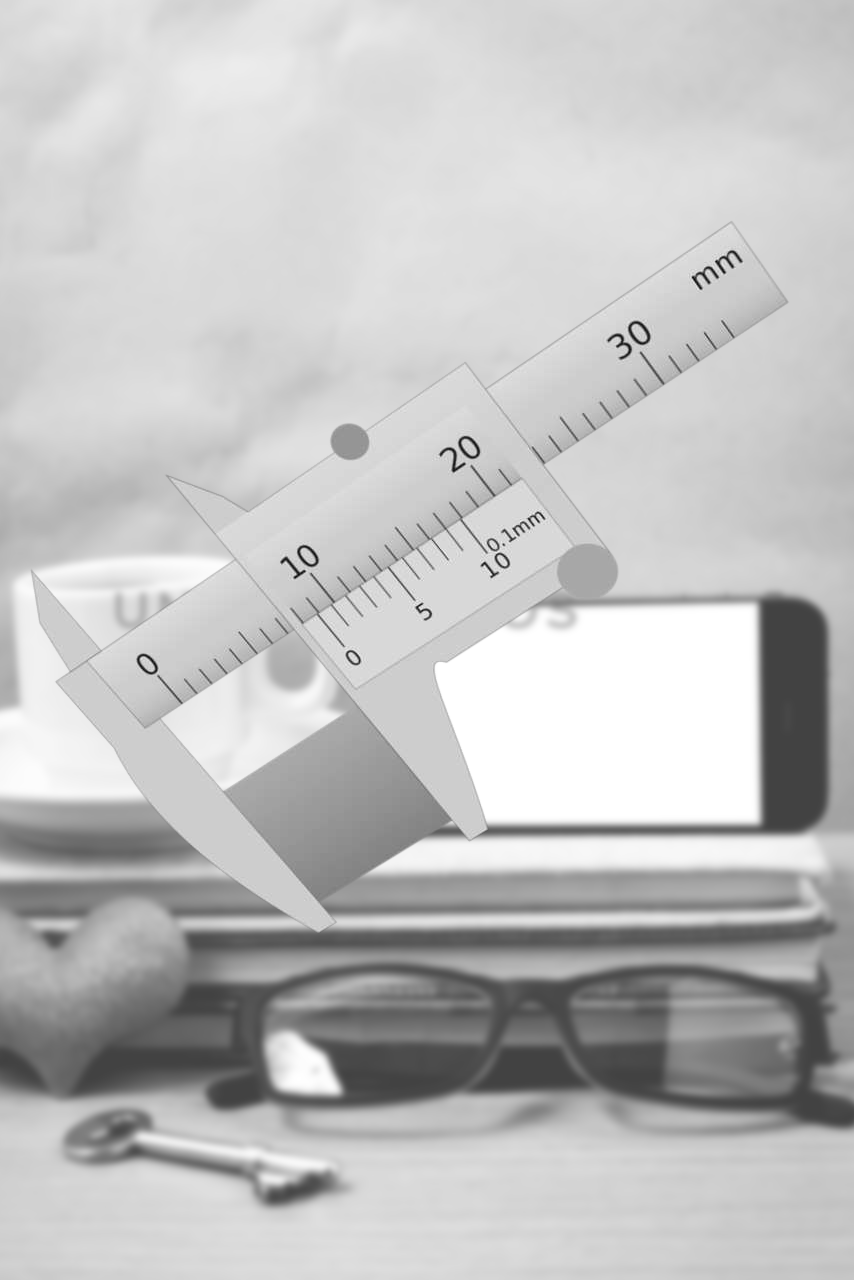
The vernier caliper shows 8.9 mm
